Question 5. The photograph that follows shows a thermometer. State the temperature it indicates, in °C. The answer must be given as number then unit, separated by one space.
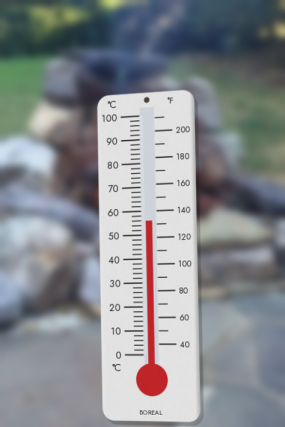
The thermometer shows 56 °C
